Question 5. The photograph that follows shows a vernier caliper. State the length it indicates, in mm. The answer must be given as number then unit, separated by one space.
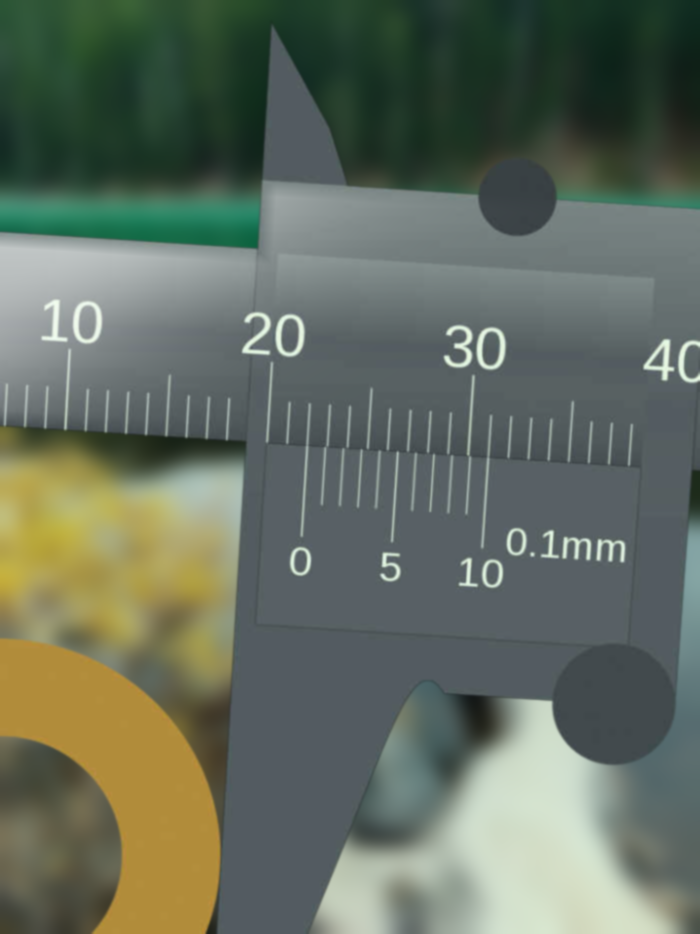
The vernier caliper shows 22.0 mm
